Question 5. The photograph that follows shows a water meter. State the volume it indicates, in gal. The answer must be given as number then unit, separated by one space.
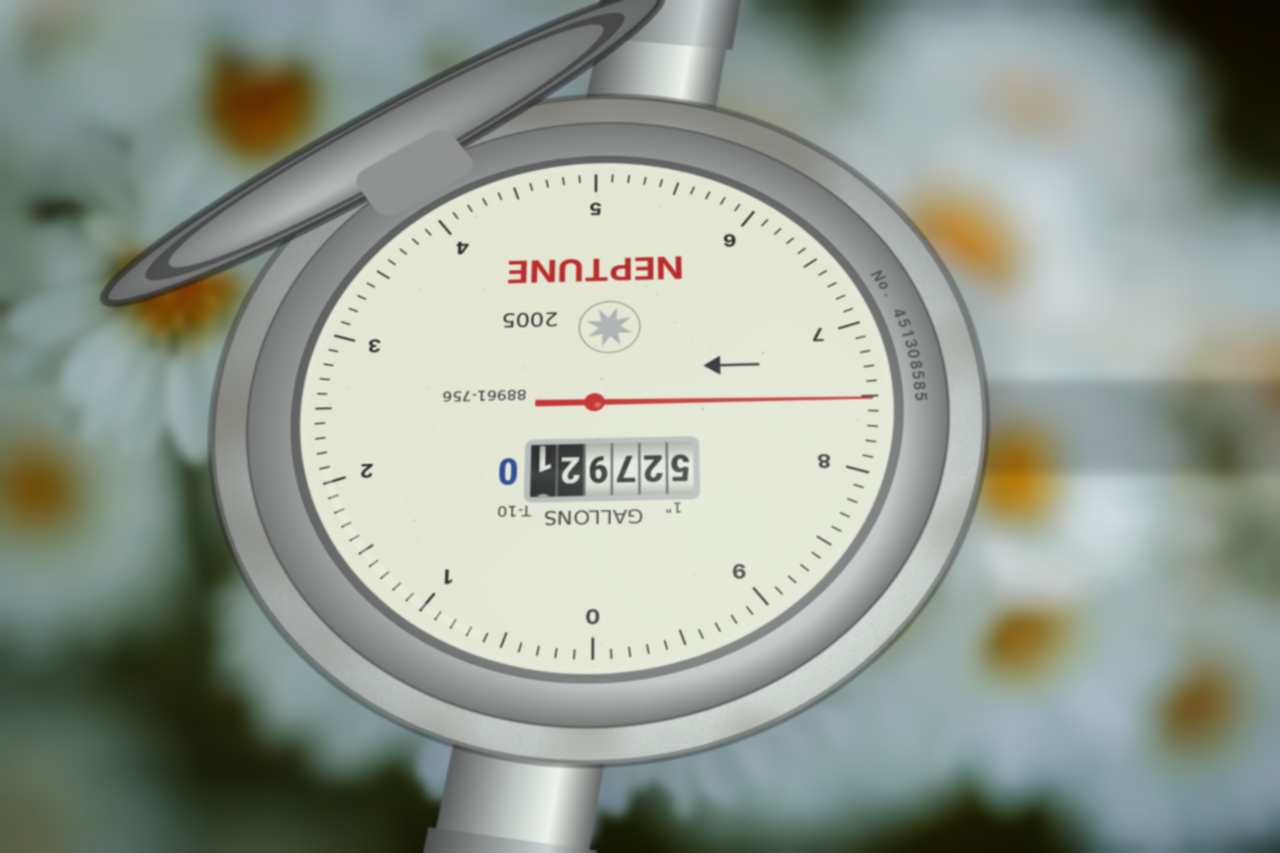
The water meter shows 5279207.5 gal
